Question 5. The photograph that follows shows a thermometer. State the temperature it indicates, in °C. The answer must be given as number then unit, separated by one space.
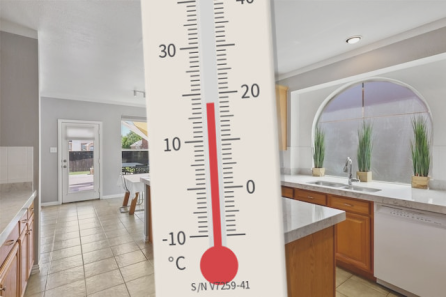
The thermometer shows 18 °C
